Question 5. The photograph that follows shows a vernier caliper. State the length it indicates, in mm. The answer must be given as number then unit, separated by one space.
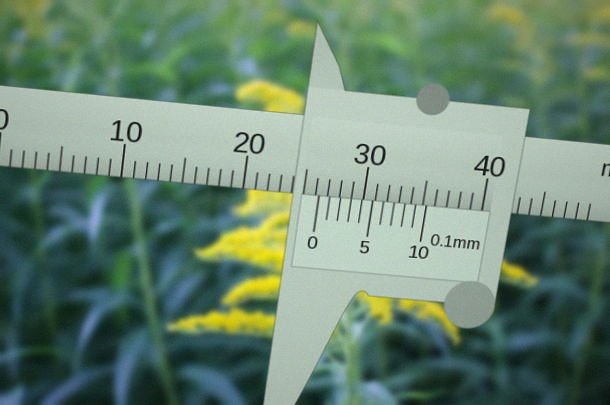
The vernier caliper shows 26.3 mm
